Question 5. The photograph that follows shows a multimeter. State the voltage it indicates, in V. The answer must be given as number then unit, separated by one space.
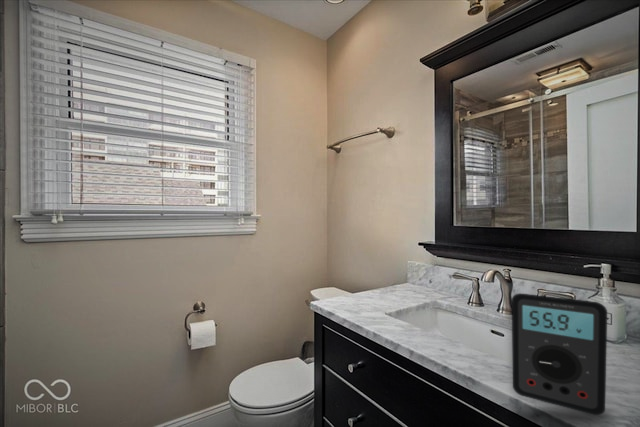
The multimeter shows 55.9 V
